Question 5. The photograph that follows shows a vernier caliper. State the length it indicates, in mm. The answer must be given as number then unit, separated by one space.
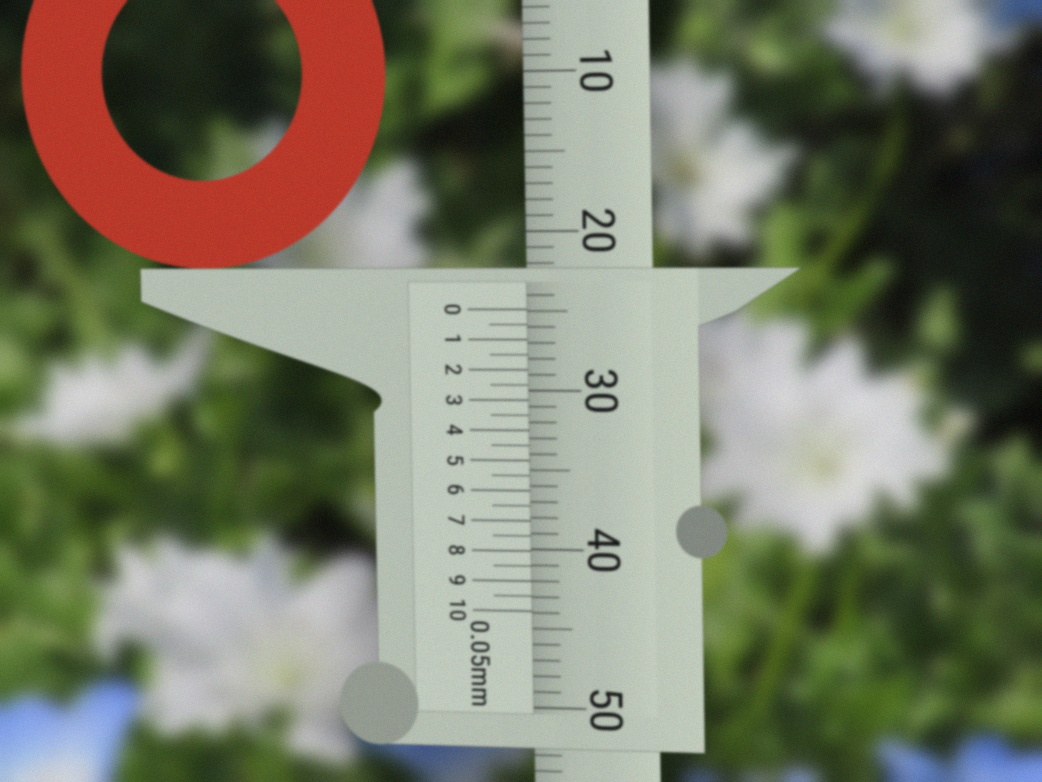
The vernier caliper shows 24.9 mm
